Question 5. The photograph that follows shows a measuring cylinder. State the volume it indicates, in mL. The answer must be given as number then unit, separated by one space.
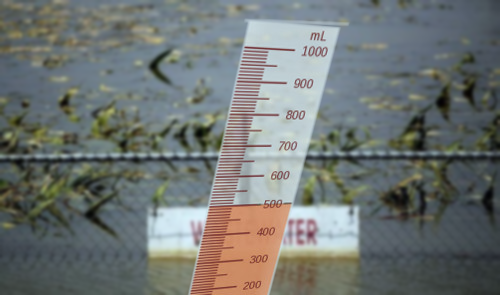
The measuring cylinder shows 500 mL
